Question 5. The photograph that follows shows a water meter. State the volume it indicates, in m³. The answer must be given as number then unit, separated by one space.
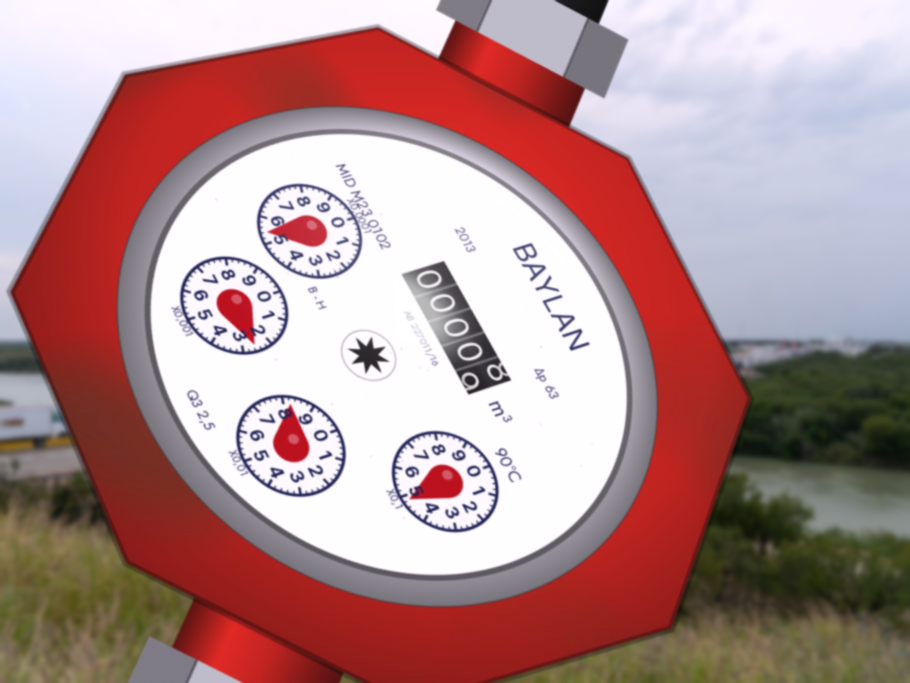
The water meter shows 8.4825 m³
